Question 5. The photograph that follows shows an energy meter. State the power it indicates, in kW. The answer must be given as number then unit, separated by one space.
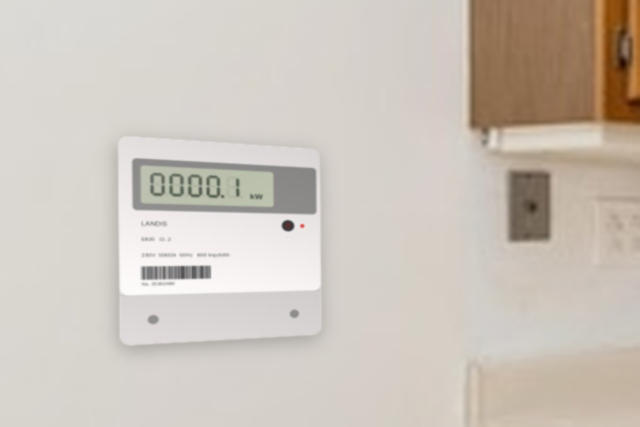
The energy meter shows 0.1 kW
